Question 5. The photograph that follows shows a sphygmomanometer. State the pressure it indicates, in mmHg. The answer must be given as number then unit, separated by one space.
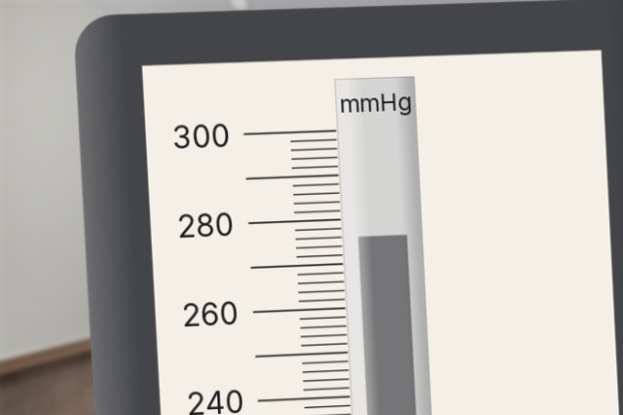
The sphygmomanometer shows 276 mmHg
